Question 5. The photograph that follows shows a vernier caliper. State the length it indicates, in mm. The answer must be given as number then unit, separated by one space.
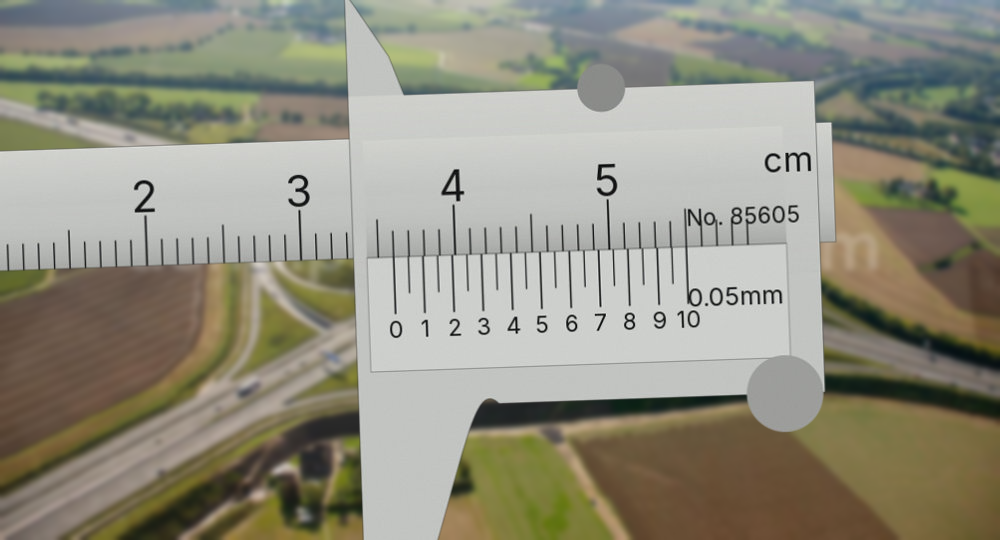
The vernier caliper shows 36.0 mm
